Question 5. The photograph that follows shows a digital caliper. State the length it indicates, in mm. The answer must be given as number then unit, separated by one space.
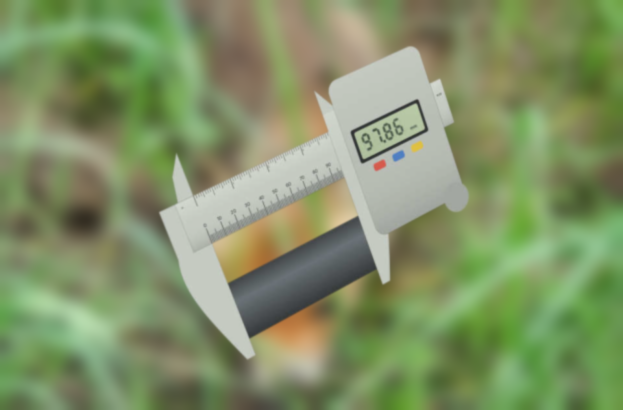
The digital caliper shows 97.86 mm
